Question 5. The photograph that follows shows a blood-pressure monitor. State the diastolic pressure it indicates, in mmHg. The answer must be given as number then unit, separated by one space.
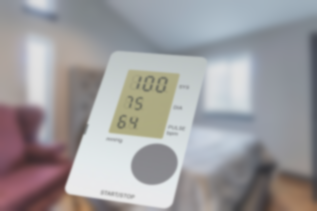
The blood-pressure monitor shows 75 mmHg
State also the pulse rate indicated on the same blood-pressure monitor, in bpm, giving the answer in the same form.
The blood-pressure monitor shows 64 bpm
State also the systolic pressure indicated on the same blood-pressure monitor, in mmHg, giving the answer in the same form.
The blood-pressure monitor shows 100 mmHg
